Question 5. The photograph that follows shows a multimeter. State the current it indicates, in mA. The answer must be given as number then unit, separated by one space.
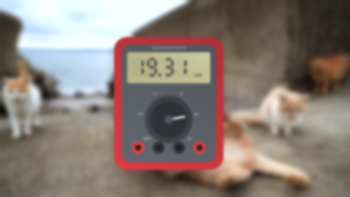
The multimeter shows 19.31 mA
